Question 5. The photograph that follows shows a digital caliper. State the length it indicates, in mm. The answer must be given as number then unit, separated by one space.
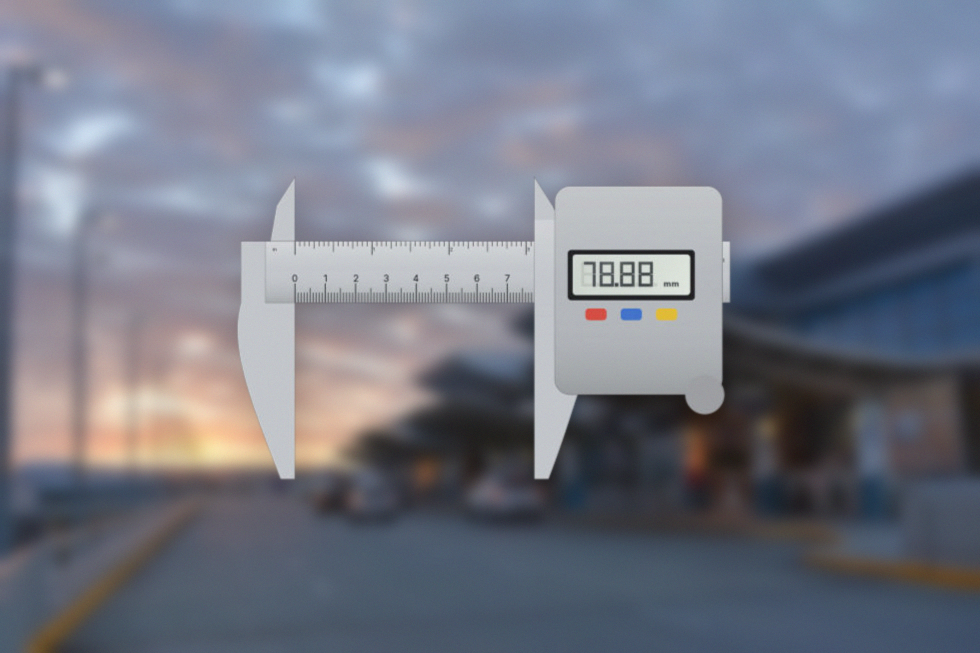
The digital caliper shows 78.88 mm
